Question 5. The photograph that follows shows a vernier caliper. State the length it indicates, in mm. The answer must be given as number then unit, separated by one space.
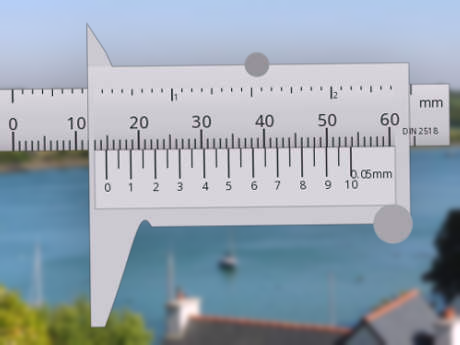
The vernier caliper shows 14.8 mm
